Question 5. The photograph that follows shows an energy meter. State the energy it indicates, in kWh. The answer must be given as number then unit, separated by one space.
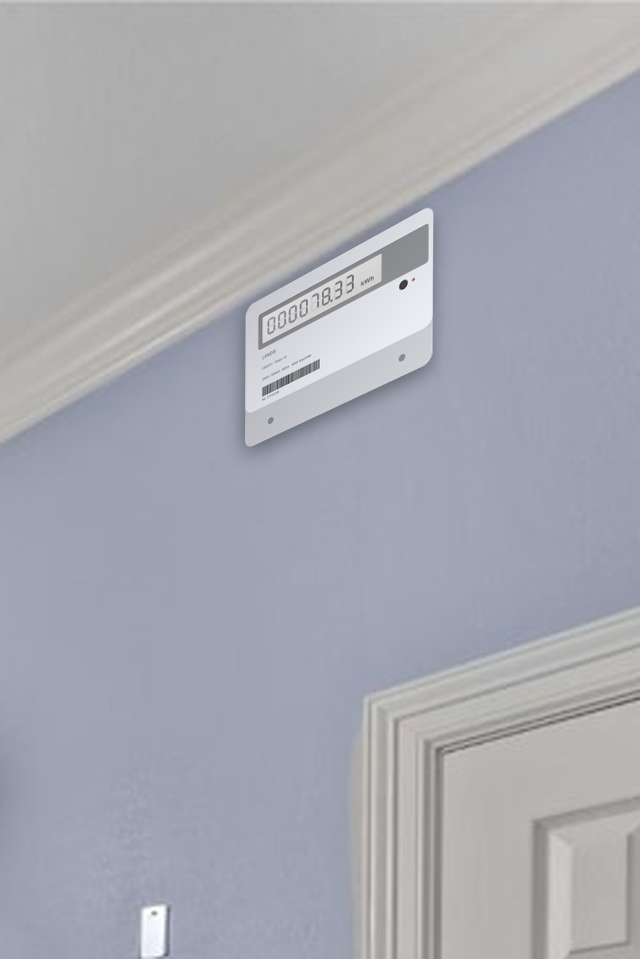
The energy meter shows 78.33 kWh
